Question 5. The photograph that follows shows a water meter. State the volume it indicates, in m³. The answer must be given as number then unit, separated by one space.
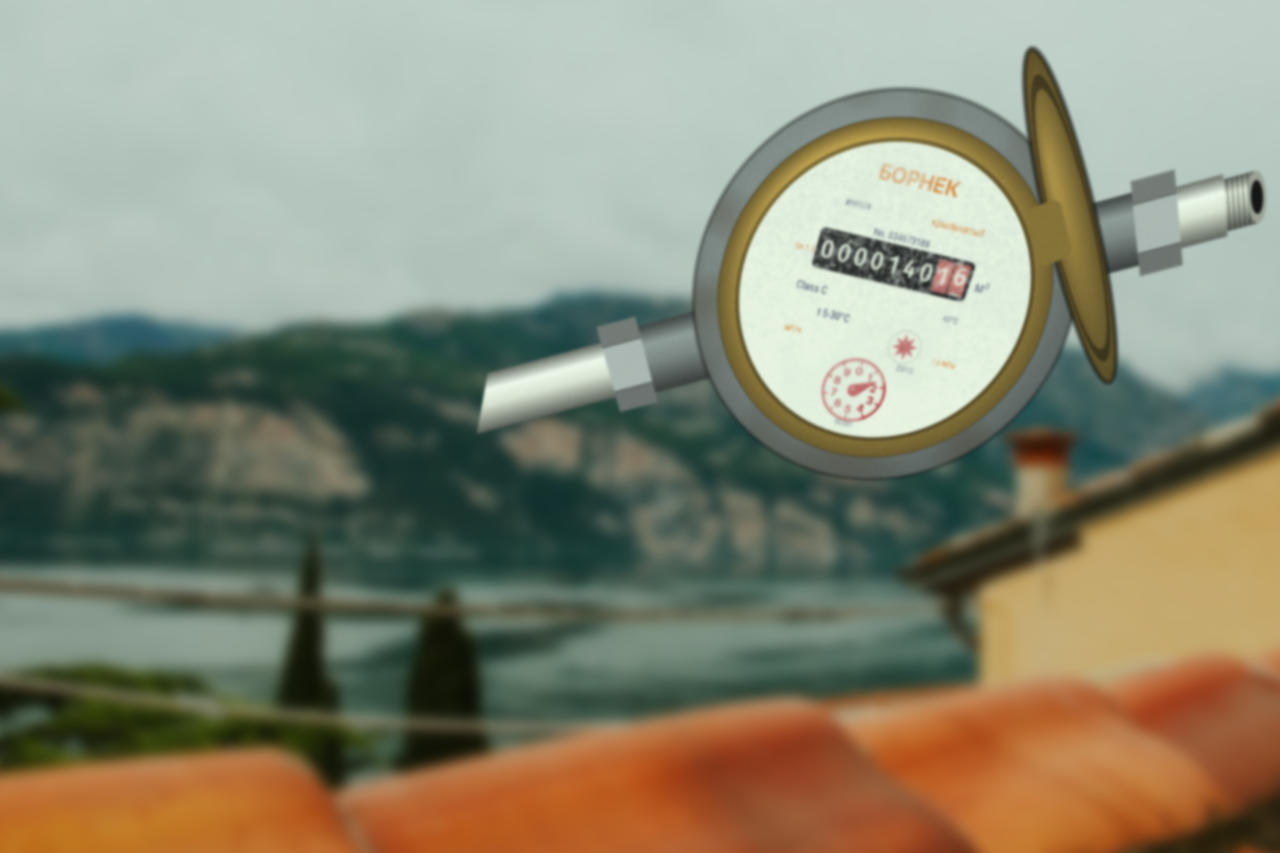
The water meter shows 140.161 m³
